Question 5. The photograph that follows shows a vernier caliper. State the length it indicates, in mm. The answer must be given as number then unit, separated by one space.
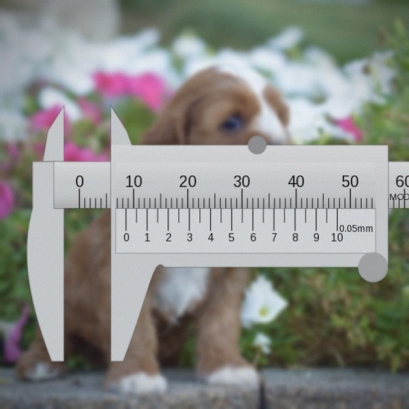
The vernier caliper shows 8.6 mm
